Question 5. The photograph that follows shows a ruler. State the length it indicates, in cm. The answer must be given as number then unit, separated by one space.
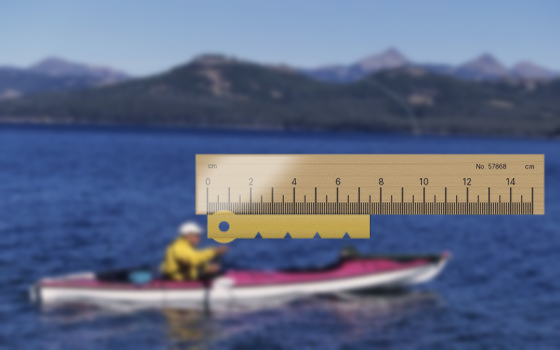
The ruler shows 7.5 cm
